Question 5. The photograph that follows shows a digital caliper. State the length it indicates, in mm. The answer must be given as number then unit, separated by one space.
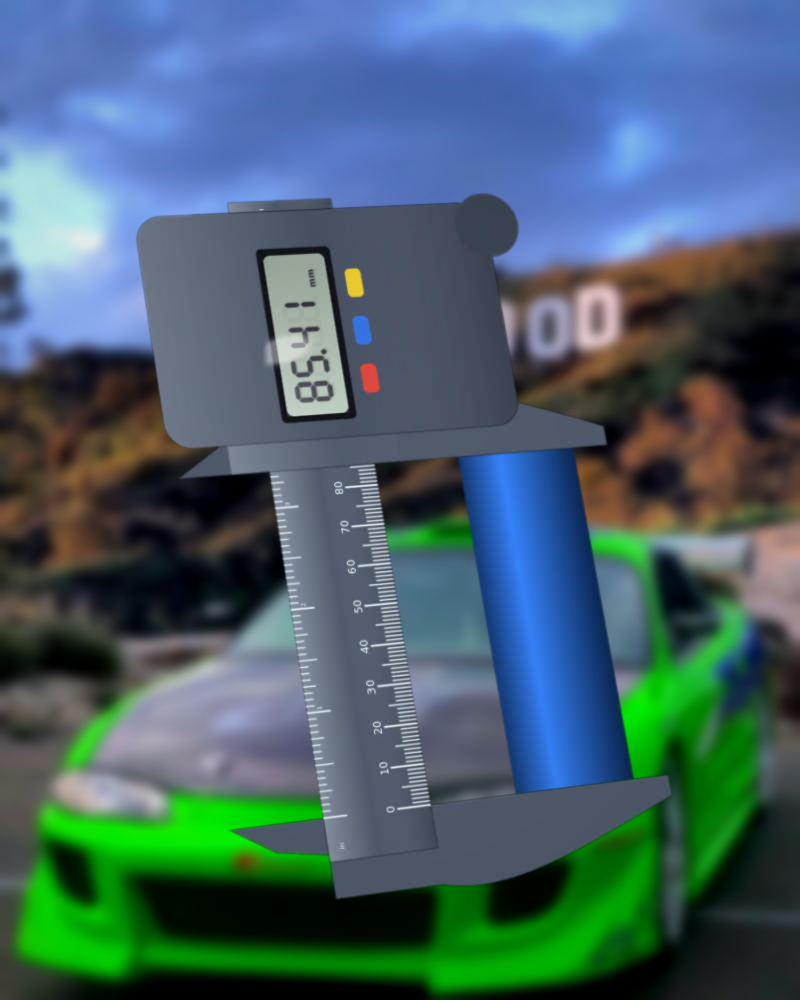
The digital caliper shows 85.41 mm
